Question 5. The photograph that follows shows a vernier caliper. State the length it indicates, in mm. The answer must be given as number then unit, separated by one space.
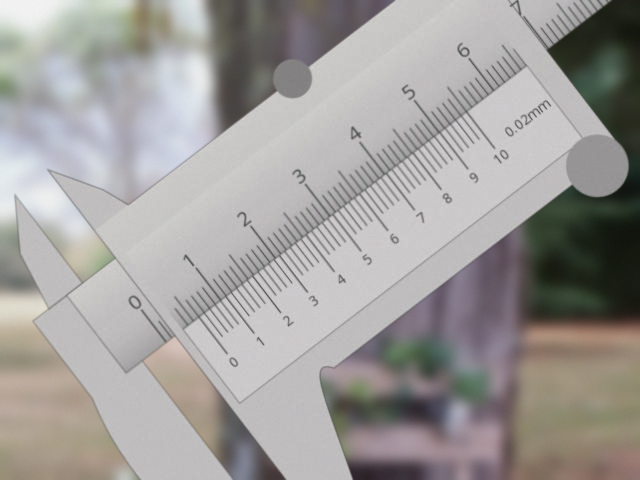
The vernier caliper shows 6.0 mm
